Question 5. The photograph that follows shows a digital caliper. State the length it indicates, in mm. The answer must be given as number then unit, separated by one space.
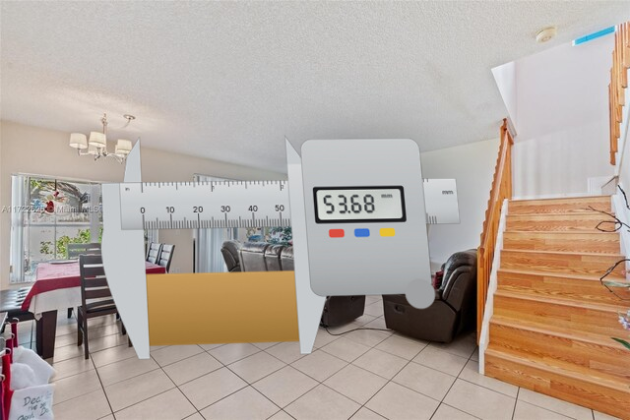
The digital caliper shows 53.68 mm
